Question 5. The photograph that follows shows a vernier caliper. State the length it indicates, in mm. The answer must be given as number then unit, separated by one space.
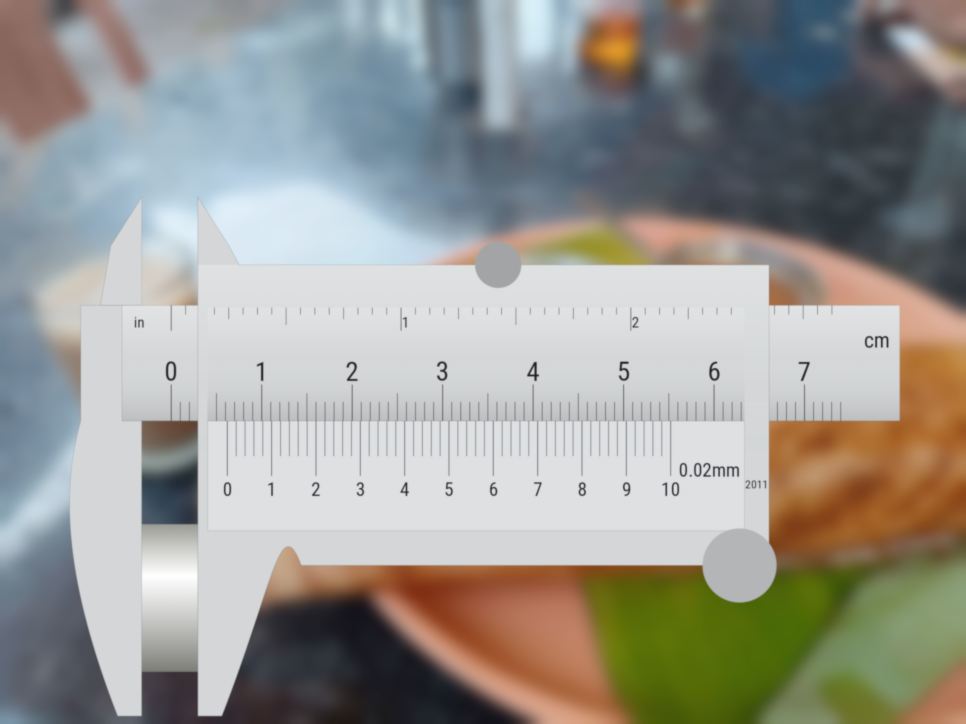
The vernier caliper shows 6.2 mm
